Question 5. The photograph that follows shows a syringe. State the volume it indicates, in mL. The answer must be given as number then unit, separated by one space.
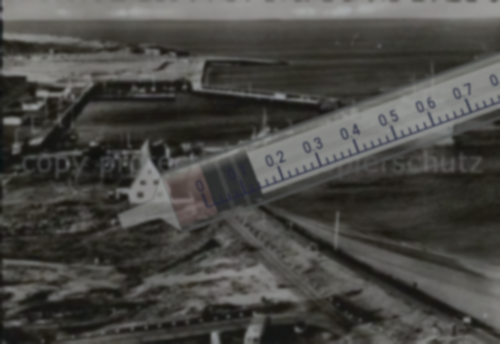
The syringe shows 0.02 mL
